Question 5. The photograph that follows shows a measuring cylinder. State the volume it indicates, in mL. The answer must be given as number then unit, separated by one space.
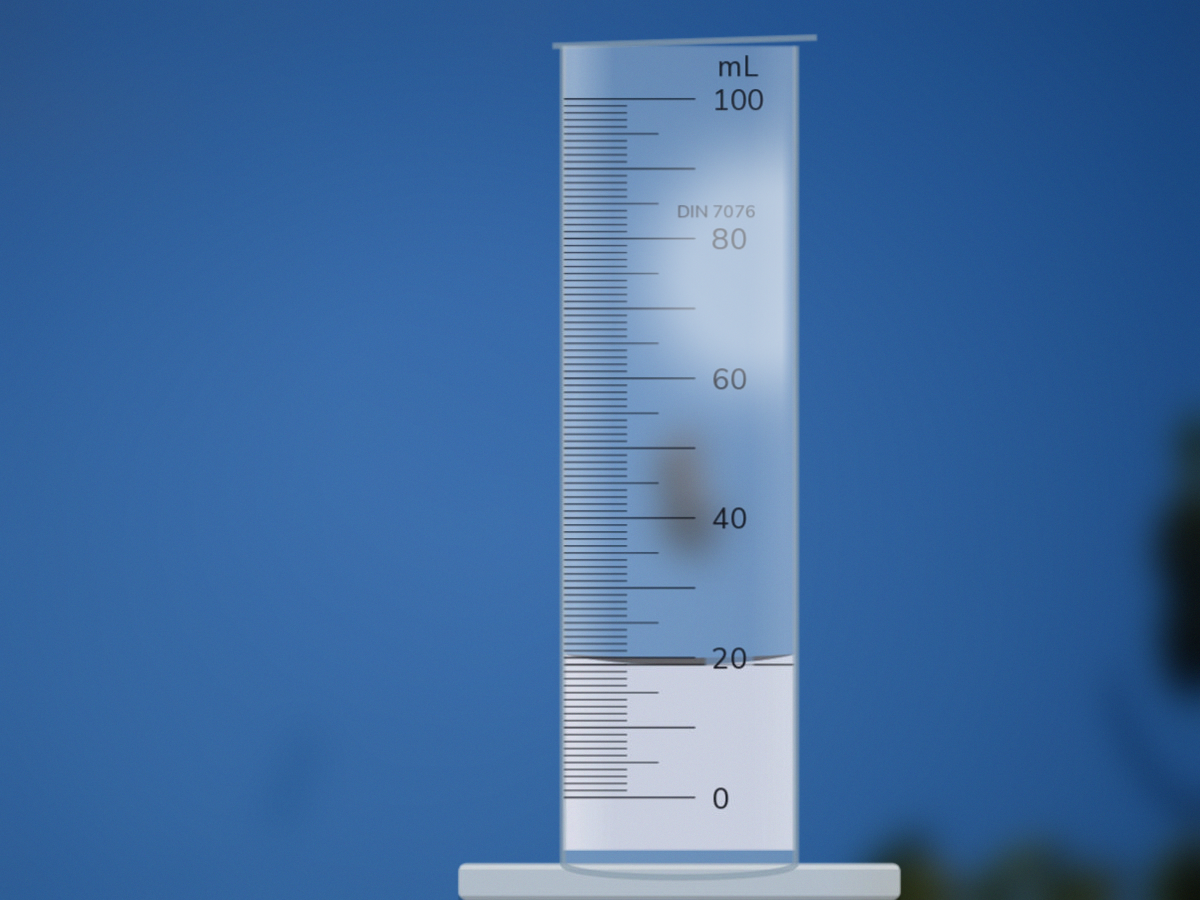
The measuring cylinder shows 19 mL
